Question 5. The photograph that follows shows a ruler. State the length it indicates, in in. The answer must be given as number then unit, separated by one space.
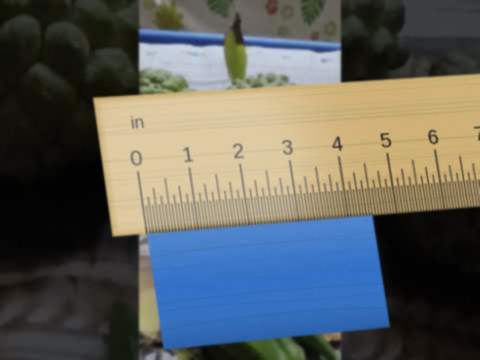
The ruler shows 4.5 in
